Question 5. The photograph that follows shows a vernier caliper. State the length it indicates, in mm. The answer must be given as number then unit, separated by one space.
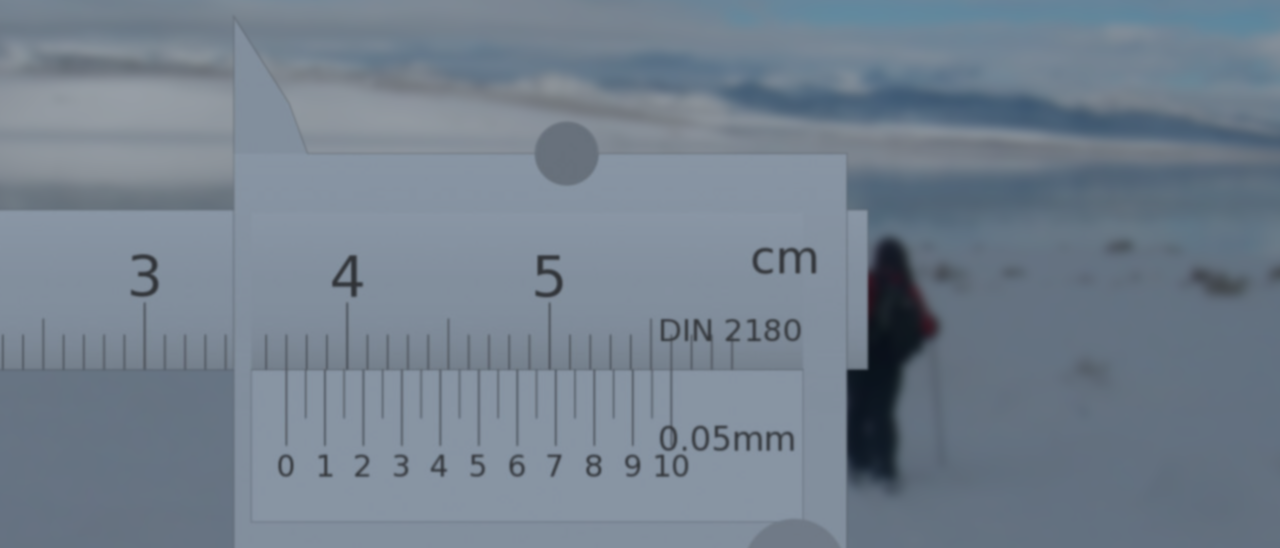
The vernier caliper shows 37.0 mm
